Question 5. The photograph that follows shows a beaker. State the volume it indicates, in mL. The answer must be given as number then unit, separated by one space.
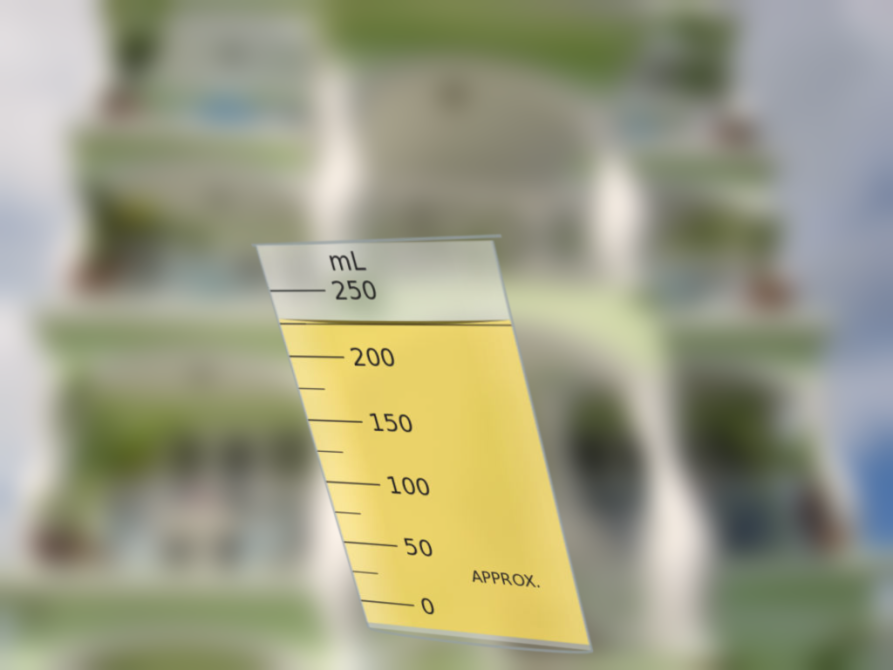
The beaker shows 225 mL
